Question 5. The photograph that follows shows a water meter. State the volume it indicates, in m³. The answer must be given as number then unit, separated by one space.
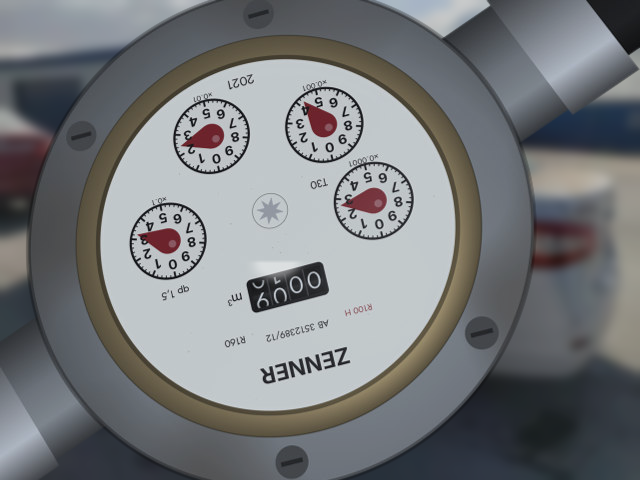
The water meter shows 9.3242 m³
